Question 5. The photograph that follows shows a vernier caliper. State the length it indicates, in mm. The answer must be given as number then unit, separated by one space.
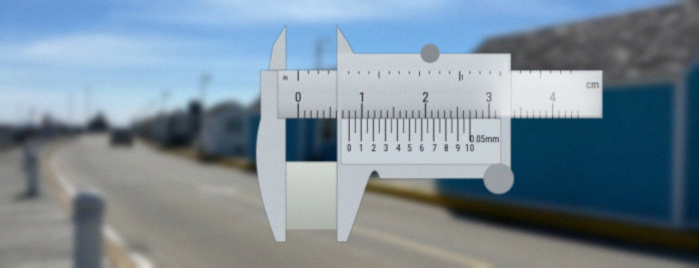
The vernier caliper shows 8.0 mm
